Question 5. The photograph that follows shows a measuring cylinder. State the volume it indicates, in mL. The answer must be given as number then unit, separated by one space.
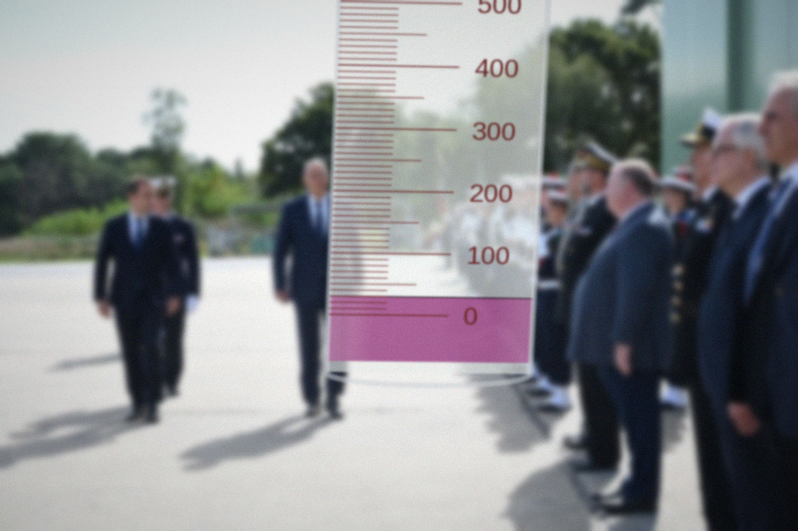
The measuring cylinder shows 30 mL
